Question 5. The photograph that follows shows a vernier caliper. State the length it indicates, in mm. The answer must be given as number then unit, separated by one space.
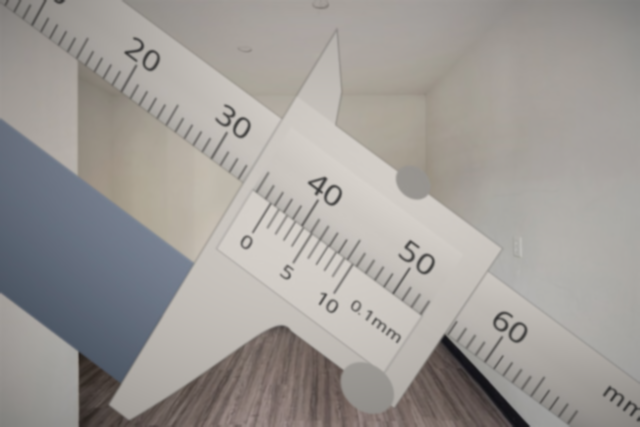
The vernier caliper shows 36.6 mm
